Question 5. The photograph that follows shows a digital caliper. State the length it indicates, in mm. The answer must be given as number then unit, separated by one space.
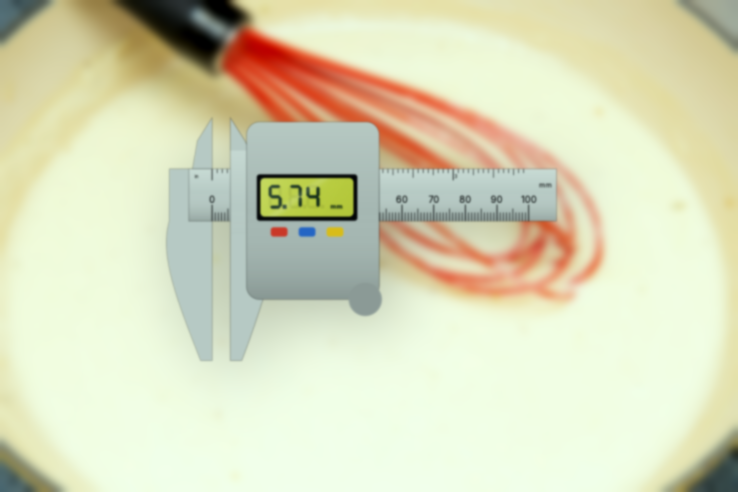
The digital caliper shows 5.74 mm
